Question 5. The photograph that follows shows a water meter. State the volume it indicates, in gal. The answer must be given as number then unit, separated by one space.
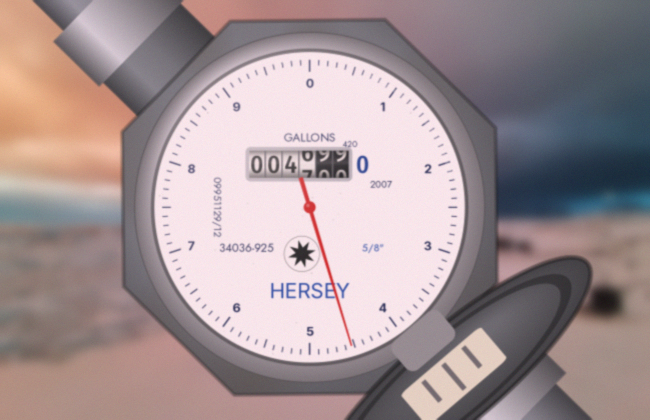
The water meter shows 46994.5 gal
